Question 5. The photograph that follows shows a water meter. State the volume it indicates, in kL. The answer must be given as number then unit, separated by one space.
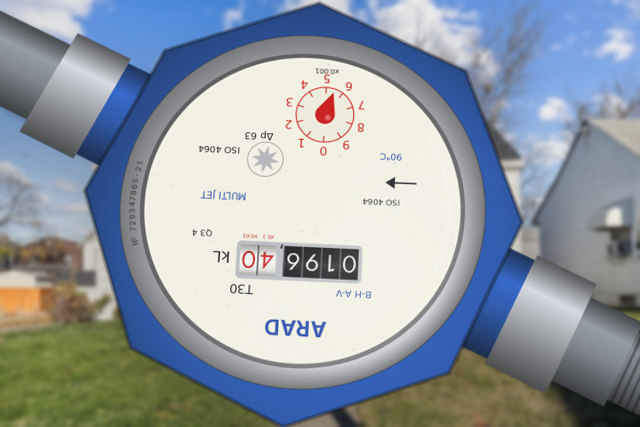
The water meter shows 196.405 kL
